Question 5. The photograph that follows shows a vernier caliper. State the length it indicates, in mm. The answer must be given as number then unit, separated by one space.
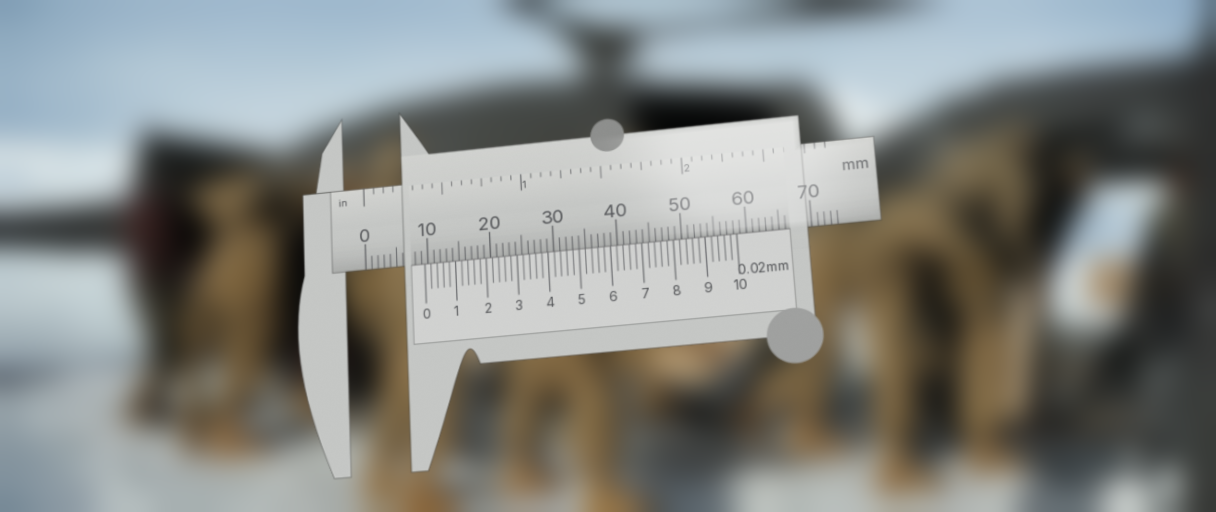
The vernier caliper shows 9.5 mm
